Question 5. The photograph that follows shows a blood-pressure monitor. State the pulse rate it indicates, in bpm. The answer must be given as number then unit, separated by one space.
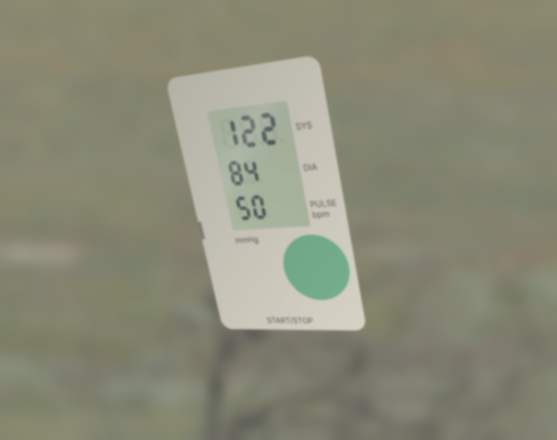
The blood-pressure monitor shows 50 bpm
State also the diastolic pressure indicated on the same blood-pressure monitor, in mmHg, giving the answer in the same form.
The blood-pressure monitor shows 84 mmHg
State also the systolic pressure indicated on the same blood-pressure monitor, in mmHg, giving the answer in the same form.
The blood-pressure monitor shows 122 mmHg
